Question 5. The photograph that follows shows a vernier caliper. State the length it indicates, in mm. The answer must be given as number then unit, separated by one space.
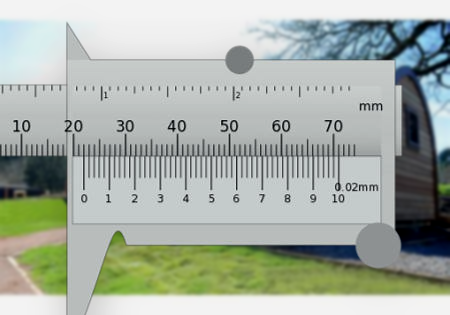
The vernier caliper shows 22.0 mm
